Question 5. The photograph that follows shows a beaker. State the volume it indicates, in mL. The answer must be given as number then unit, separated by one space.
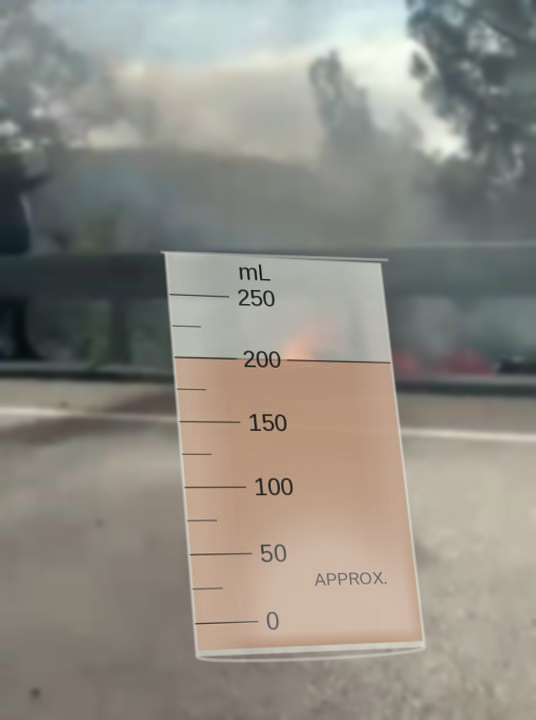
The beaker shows 200 mL
